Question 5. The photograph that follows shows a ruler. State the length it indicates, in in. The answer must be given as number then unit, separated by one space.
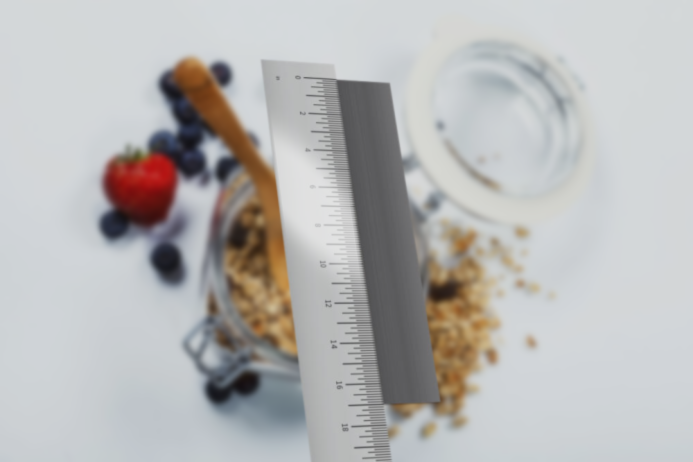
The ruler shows 17 in
